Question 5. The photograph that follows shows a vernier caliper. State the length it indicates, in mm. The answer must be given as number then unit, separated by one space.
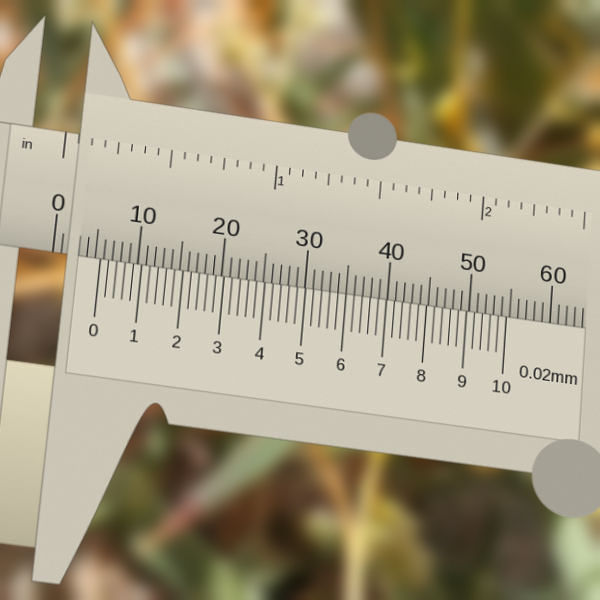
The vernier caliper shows 5.6 mm
